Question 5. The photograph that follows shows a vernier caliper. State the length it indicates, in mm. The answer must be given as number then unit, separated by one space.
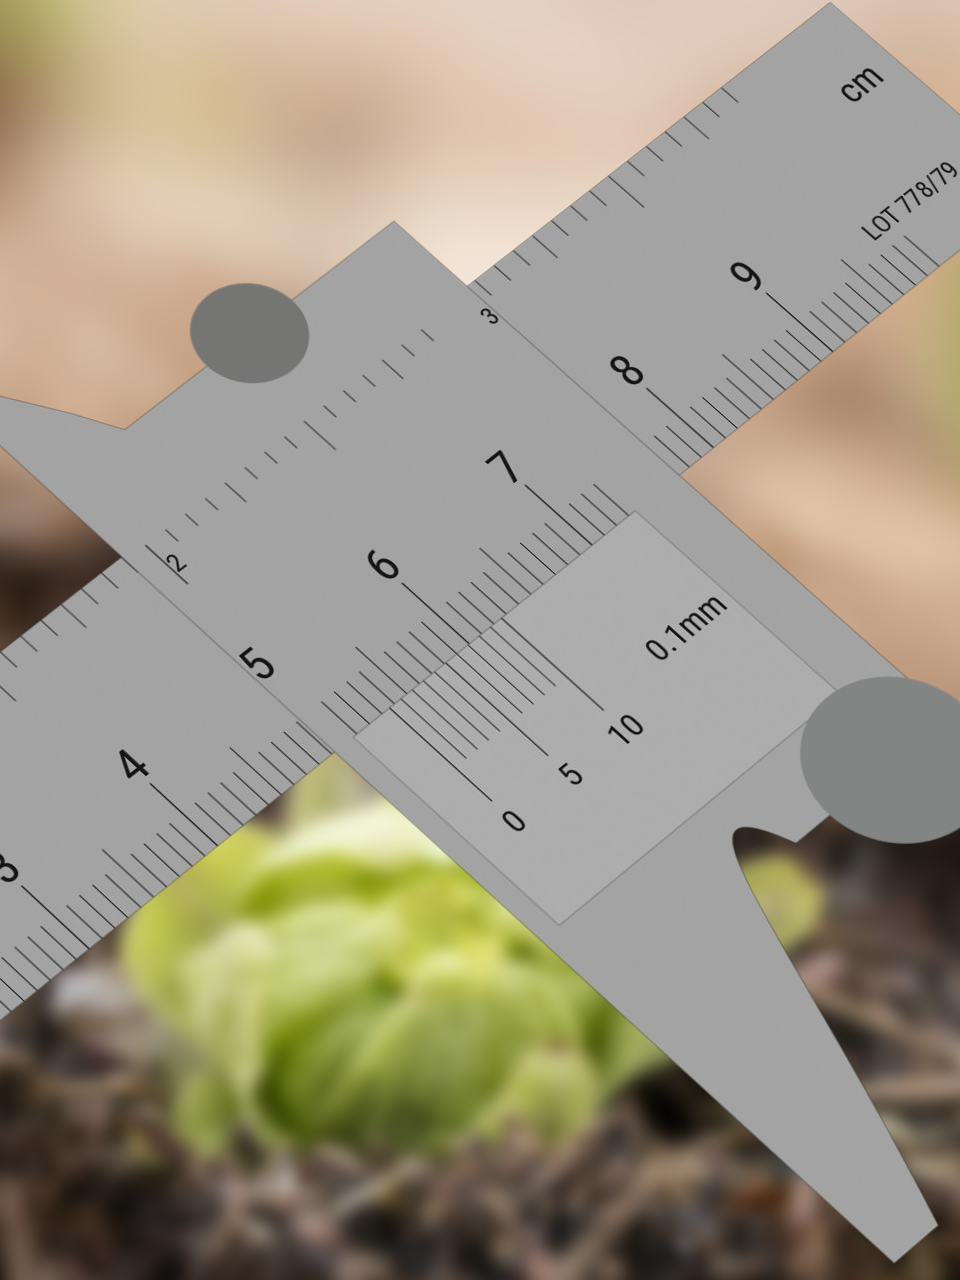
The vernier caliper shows 53.6 mm
